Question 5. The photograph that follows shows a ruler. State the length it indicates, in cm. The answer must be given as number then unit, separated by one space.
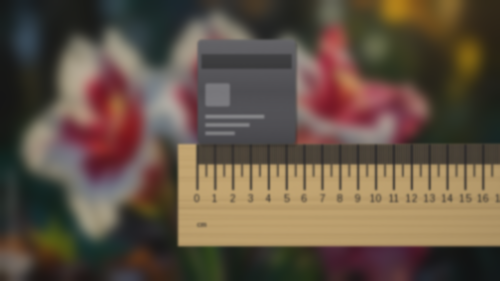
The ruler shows 5.5 cm
